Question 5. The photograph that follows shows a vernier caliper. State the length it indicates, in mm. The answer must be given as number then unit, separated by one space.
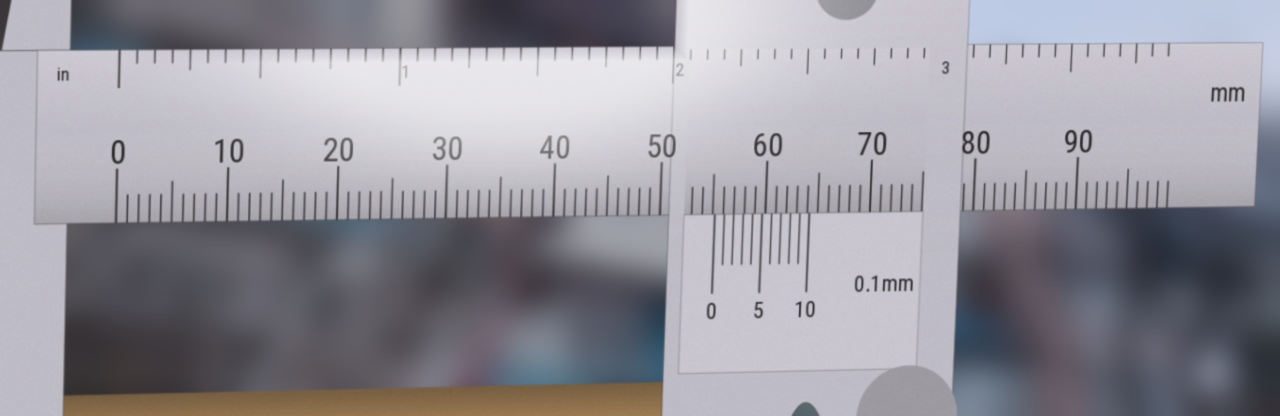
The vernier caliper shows 55.2 mm
